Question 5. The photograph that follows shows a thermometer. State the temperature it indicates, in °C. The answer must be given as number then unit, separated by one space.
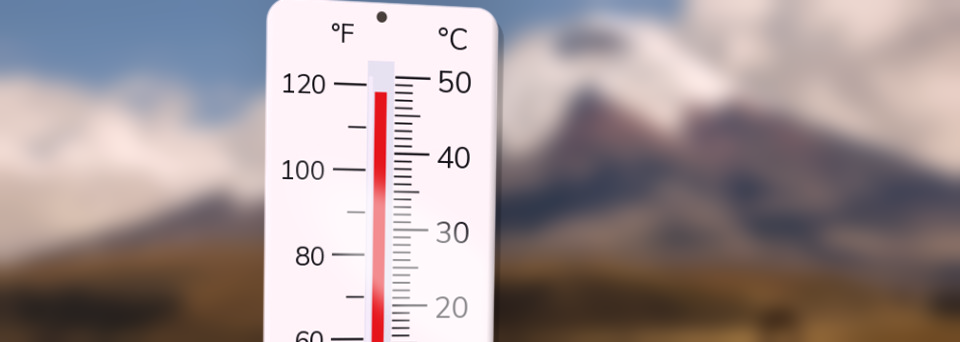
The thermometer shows 48 °C
